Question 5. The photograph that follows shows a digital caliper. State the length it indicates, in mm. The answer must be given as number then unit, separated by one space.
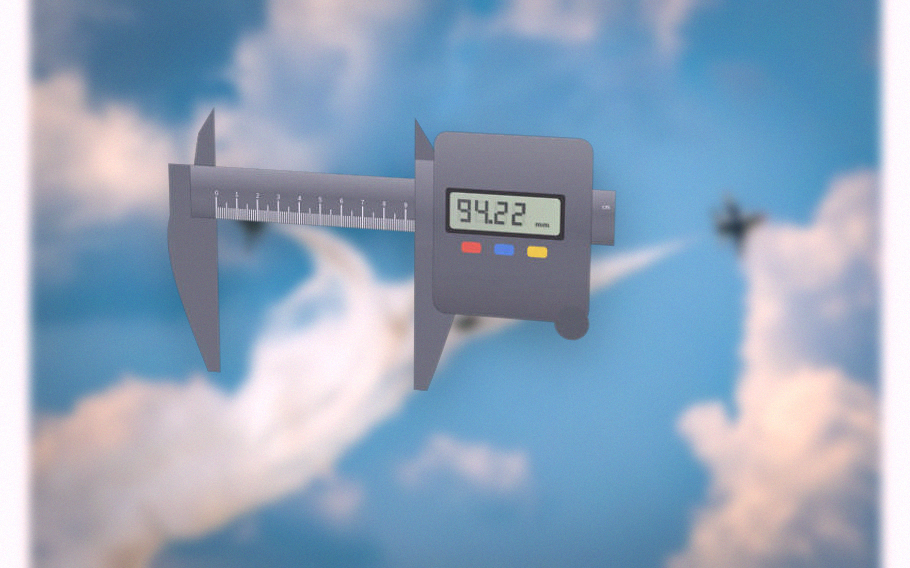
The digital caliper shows 94.22 mm
